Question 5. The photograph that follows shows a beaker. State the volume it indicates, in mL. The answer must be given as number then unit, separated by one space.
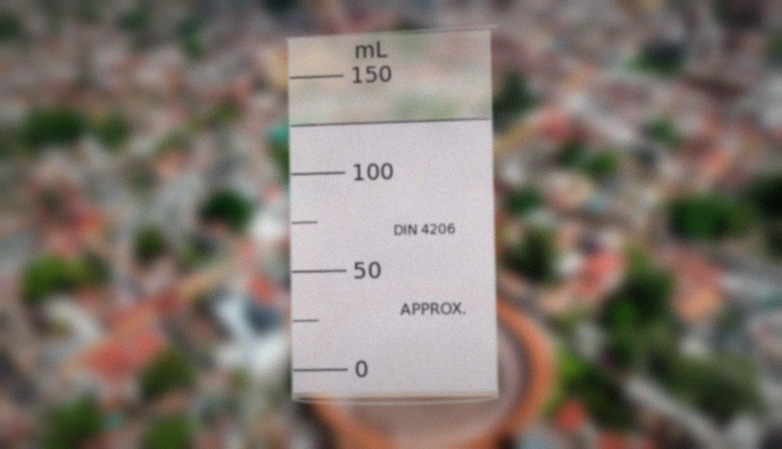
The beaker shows 125 mL
